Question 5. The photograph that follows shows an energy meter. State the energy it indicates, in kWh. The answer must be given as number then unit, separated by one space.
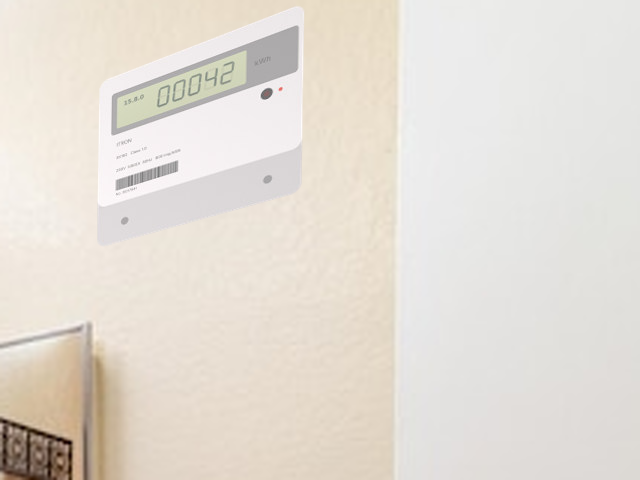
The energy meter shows 42 kWh
